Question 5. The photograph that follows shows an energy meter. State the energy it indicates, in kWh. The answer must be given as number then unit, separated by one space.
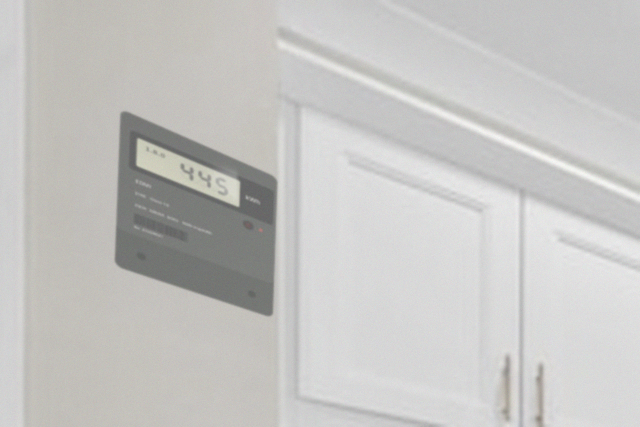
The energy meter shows 445 kWh
